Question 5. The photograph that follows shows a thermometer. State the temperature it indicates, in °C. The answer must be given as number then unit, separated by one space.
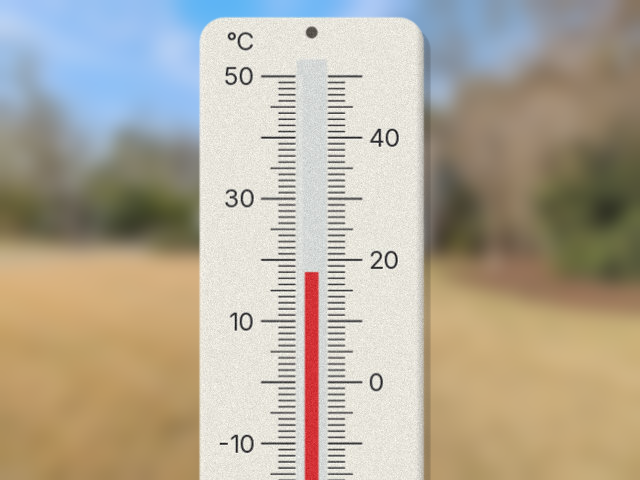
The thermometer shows 18 °C
